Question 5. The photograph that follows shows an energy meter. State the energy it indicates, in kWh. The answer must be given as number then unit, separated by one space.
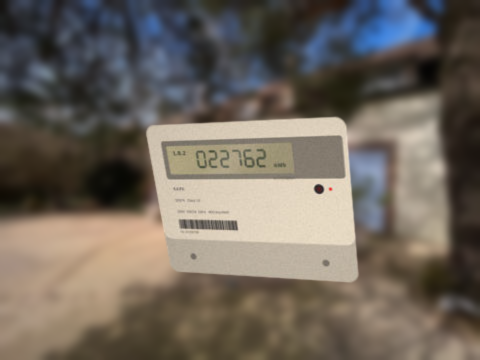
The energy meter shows 22762 kWh
